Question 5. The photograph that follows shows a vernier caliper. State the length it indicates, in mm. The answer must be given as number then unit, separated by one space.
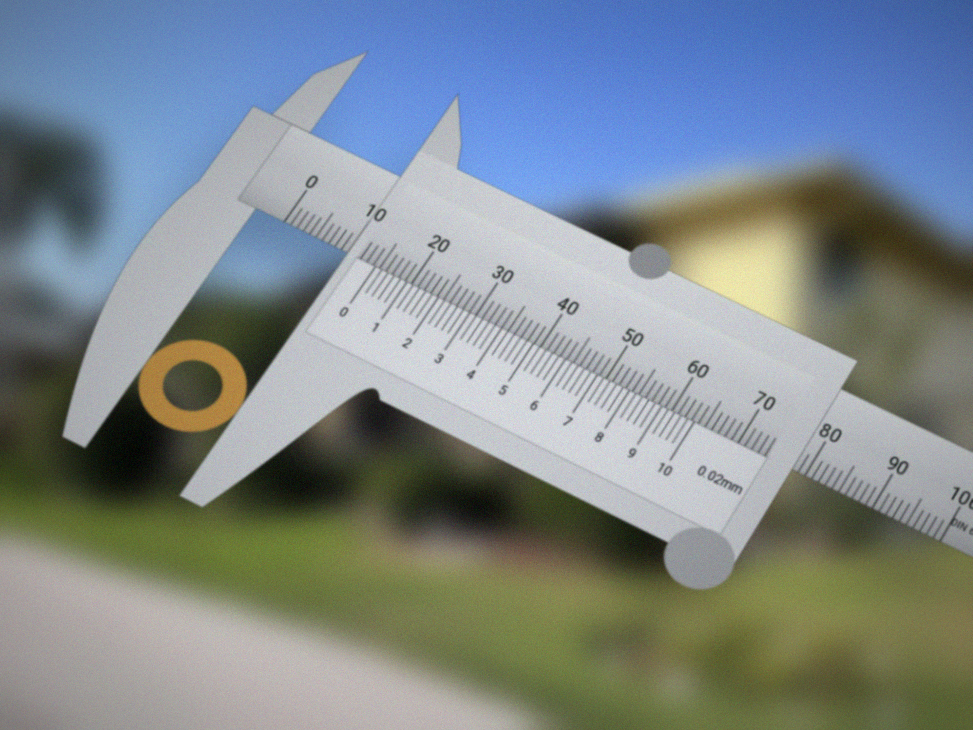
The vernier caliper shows 14.4 mm
